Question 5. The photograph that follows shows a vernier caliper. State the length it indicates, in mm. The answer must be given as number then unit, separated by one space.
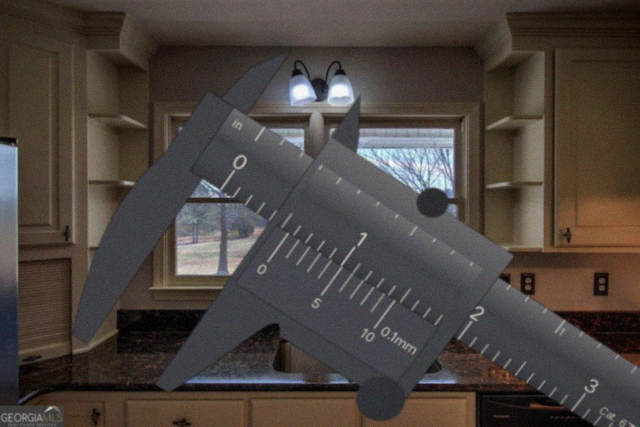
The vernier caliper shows 5.6 mm
